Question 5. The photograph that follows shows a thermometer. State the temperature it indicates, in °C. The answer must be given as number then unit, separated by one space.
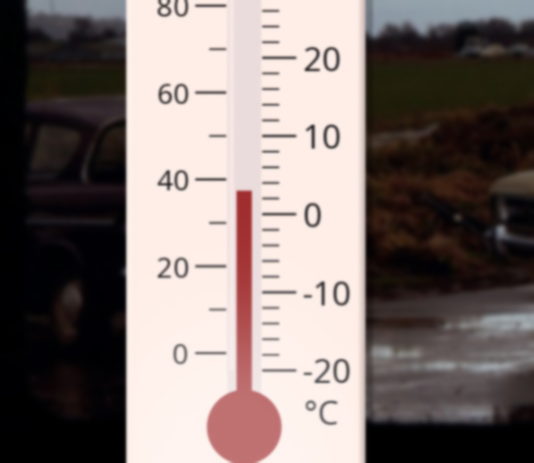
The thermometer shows 3 °C
